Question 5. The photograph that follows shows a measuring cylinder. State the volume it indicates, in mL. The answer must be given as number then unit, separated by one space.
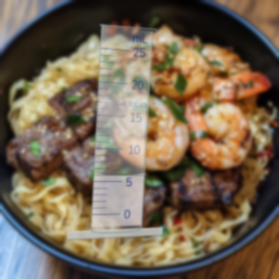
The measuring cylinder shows 6 mL
